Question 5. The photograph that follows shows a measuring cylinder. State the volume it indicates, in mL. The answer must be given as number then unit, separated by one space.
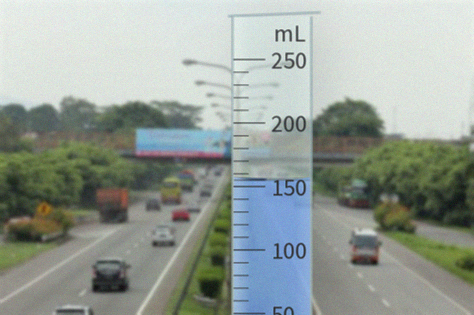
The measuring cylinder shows 155 mL
